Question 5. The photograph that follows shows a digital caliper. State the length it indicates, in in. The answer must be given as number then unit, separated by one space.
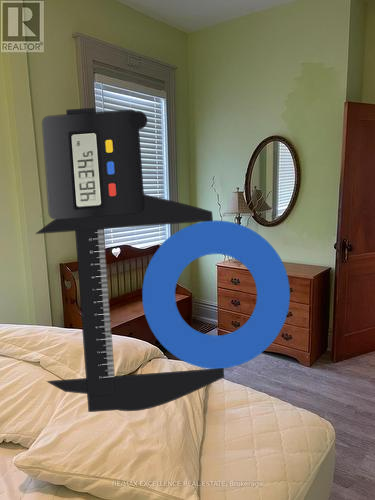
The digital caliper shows 4.6345 in
